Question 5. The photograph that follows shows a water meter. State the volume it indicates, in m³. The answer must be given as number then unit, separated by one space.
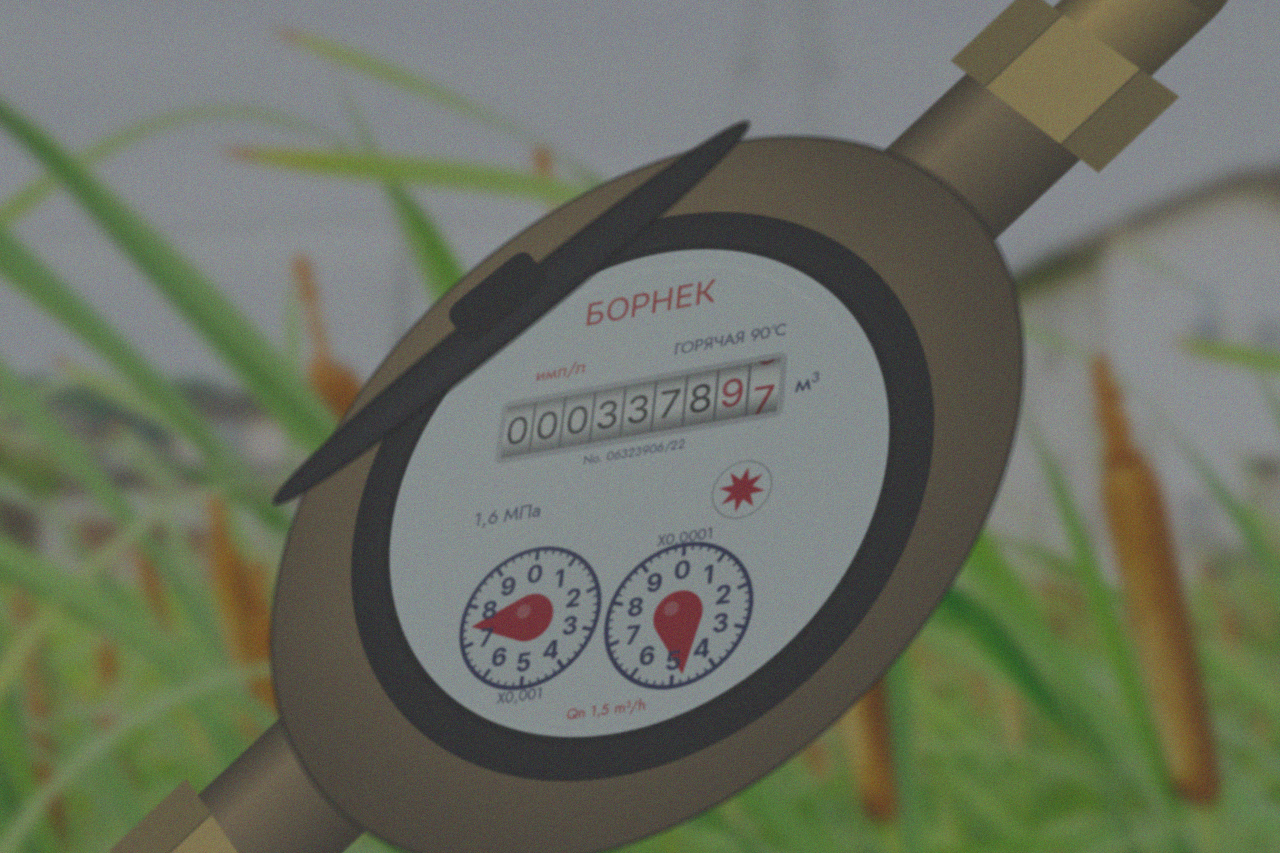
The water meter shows 3378.9674 m³
